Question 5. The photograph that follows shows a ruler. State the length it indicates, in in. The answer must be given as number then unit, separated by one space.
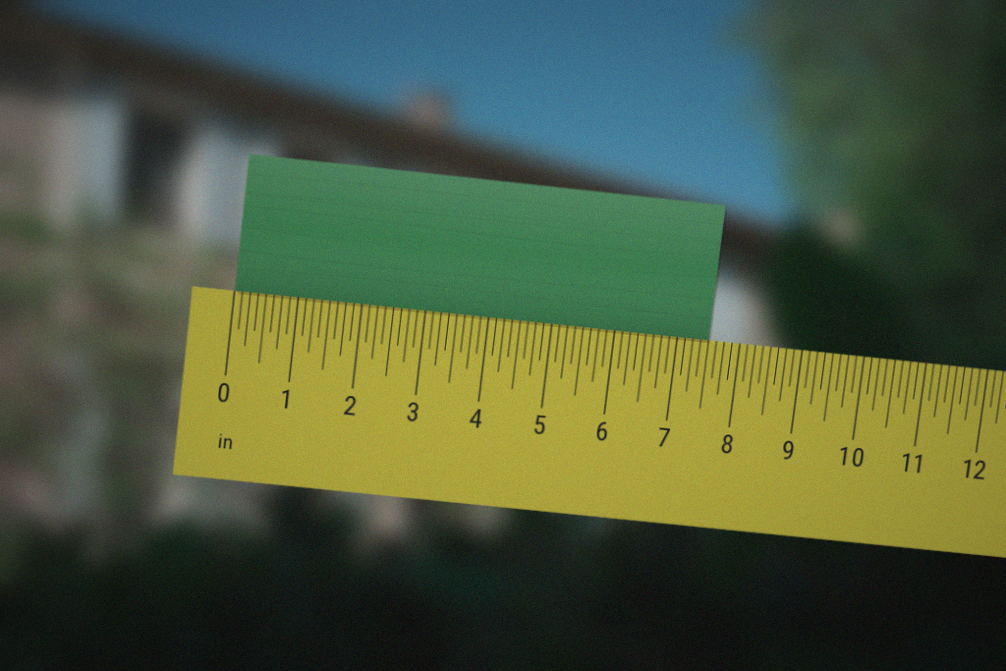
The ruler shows 7.5 in
